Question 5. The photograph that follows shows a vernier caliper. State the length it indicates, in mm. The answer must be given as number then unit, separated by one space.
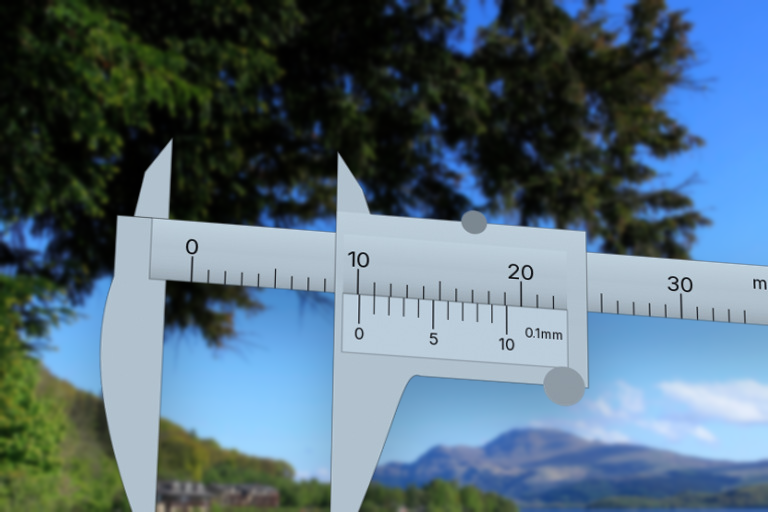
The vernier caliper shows 10.1 mm
